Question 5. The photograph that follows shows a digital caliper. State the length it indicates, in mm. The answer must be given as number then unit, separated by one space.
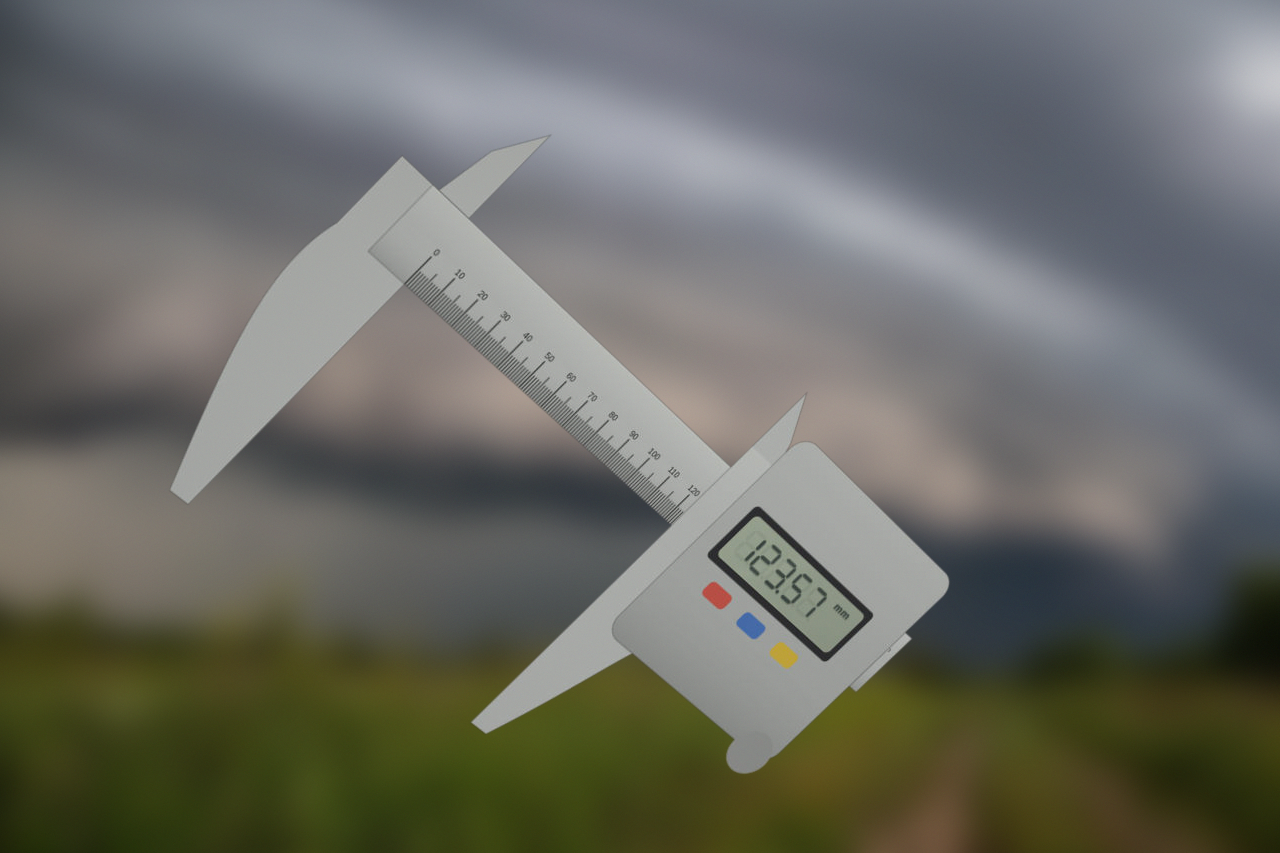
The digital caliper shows 123.57 mm
